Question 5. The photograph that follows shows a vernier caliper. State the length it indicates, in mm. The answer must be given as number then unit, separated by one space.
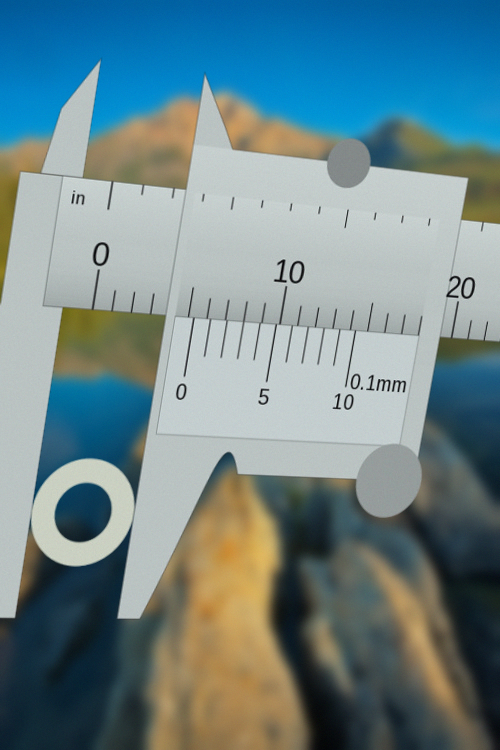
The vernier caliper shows 5.3 mm
